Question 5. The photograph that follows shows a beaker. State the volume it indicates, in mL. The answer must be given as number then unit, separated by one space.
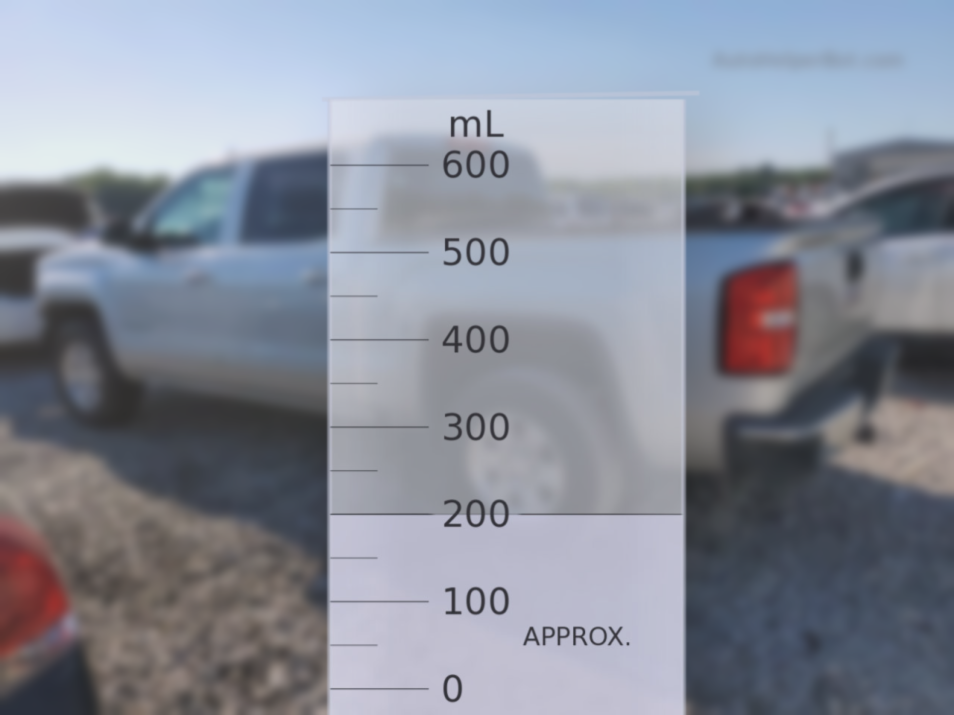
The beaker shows 200 mL
